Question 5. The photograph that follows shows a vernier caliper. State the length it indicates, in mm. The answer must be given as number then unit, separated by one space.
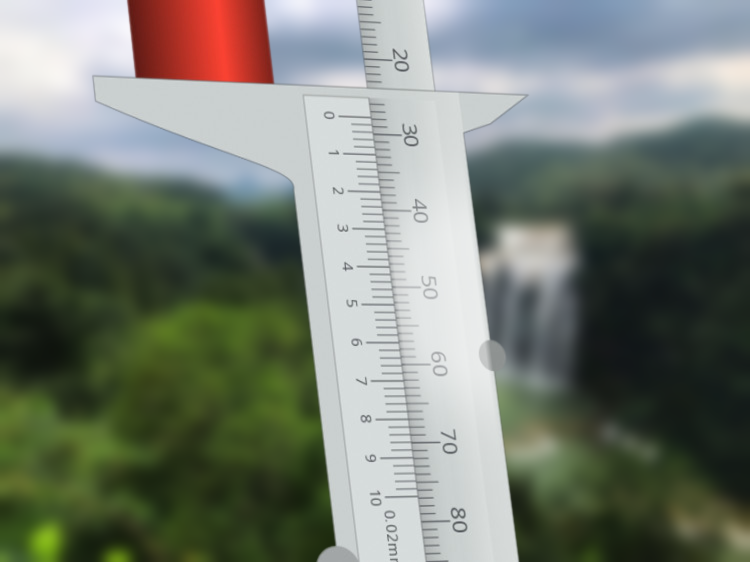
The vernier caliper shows 27.8 mm
